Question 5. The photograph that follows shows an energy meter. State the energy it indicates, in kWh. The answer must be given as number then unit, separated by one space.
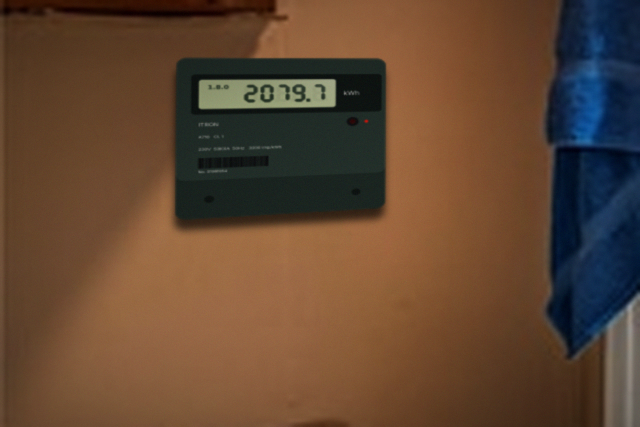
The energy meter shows 2079.7 kWh
